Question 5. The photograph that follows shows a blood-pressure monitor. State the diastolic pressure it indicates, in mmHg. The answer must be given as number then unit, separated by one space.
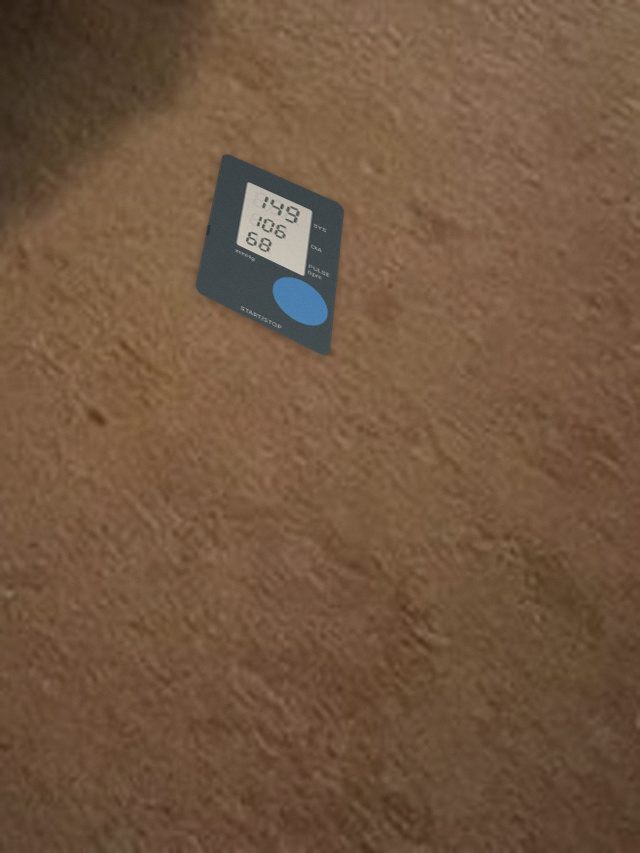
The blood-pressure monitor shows 106 mmHg
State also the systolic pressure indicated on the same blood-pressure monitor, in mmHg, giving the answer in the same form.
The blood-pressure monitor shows 149 mmHg
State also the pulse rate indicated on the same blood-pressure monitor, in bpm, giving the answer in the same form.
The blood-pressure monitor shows 68 bpm
